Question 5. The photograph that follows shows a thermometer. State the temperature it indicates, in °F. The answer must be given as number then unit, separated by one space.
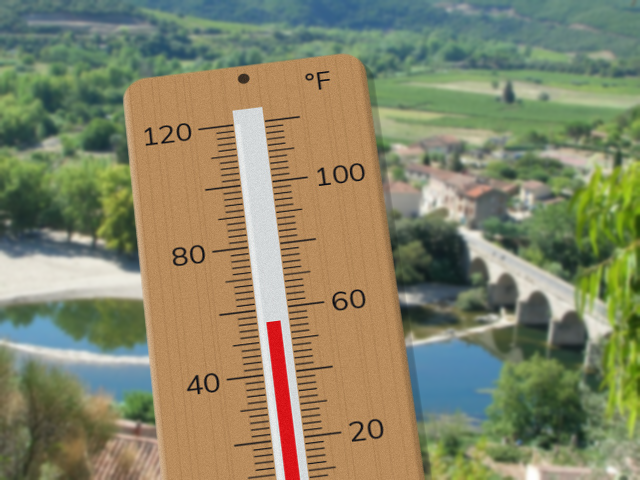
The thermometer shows 56 °F
